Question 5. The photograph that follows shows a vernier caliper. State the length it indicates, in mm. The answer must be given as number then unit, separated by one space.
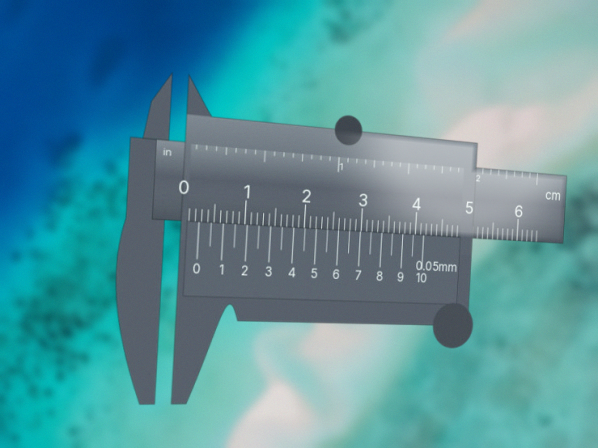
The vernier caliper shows 2.6 mm
